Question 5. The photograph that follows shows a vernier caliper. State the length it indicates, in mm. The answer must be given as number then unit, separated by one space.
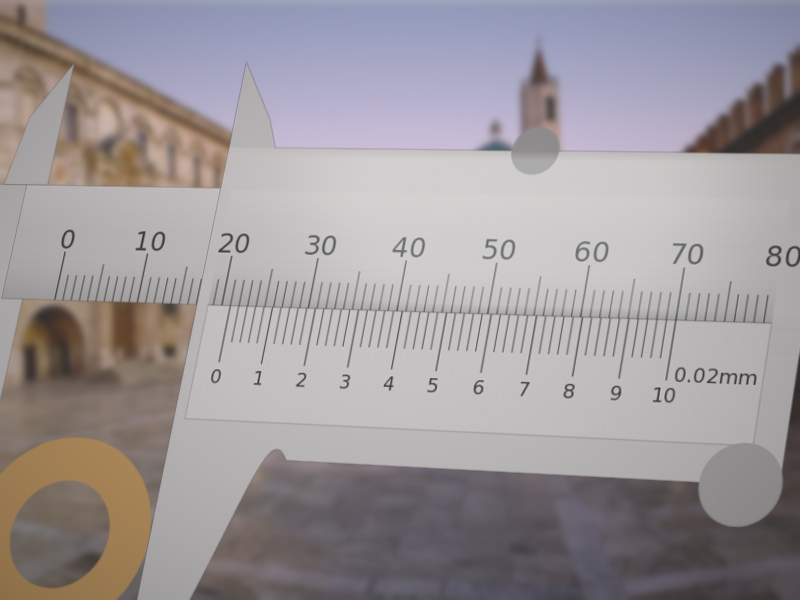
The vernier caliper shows 21.0 mm
